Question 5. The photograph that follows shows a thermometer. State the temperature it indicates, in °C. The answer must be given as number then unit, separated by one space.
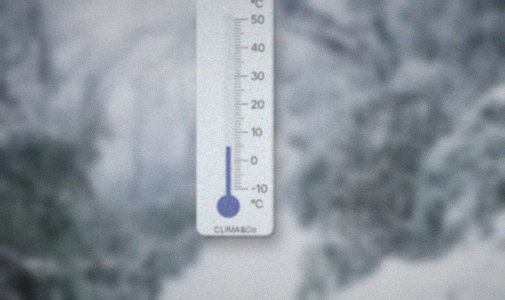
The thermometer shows 5 °C
